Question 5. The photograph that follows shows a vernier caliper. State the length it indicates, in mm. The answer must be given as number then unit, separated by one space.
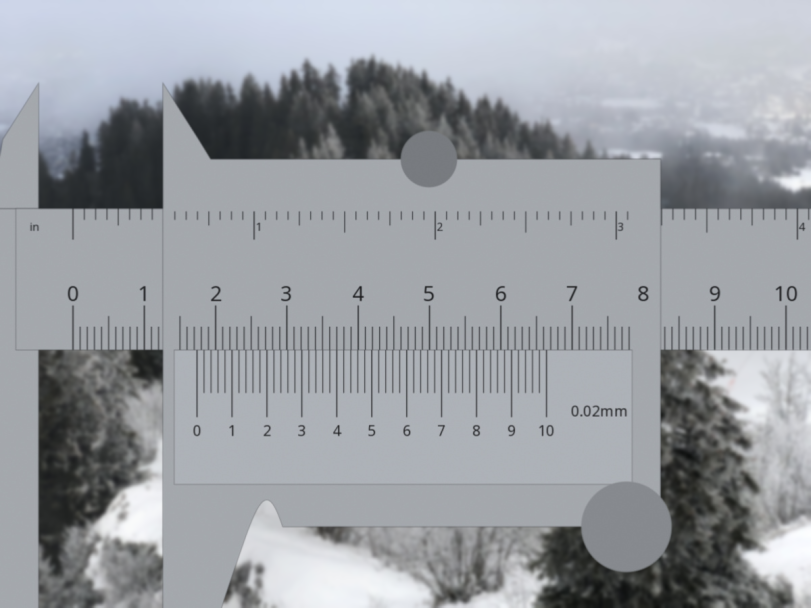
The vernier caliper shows 17.4 mm
